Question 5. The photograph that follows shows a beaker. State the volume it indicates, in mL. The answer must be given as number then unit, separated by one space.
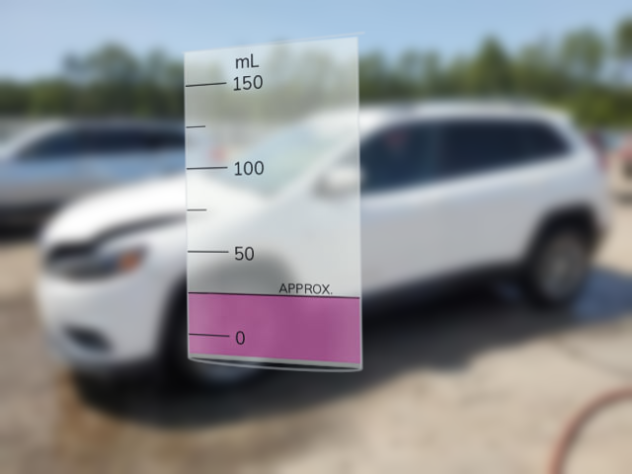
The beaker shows 25 mL
